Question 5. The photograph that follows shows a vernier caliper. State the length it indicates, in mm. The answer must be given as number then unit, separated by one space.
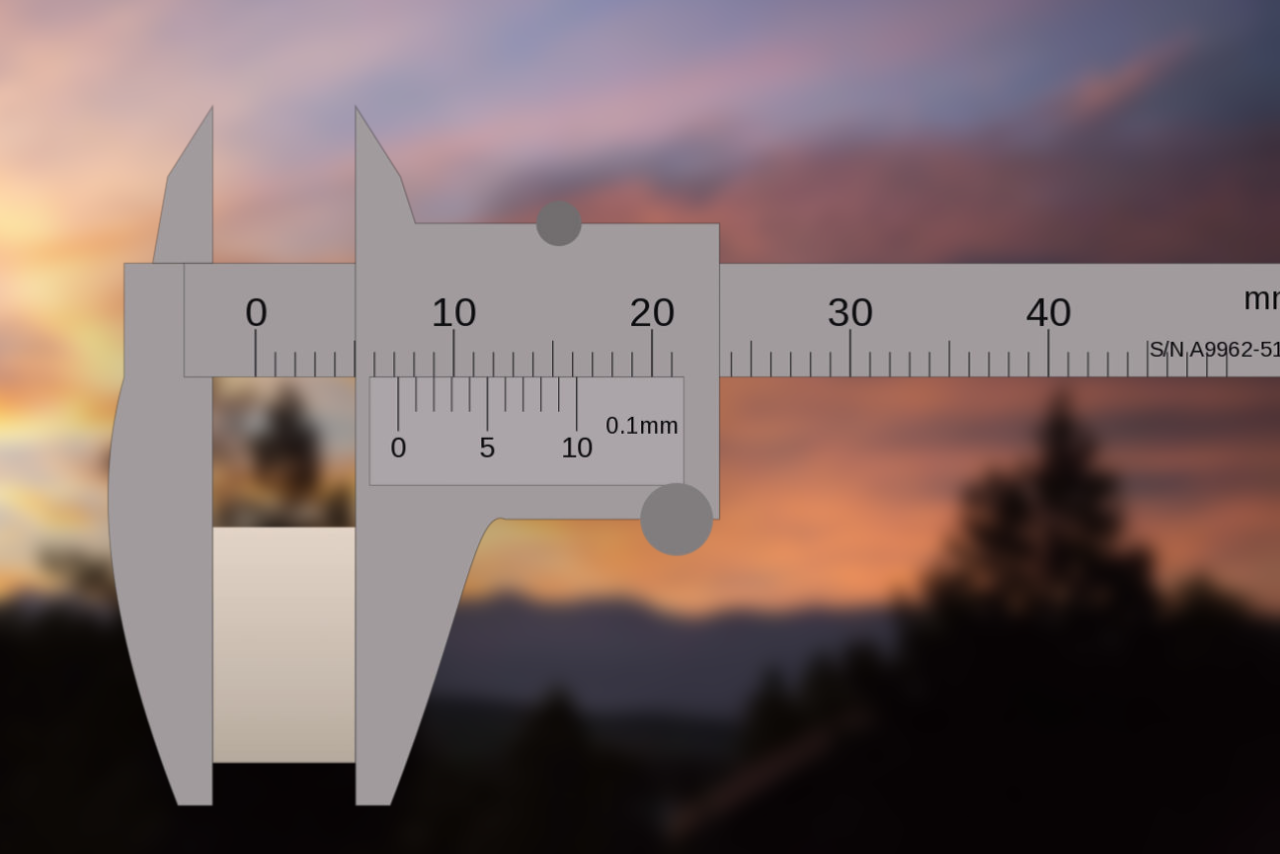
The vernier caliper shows 7.2 mm
